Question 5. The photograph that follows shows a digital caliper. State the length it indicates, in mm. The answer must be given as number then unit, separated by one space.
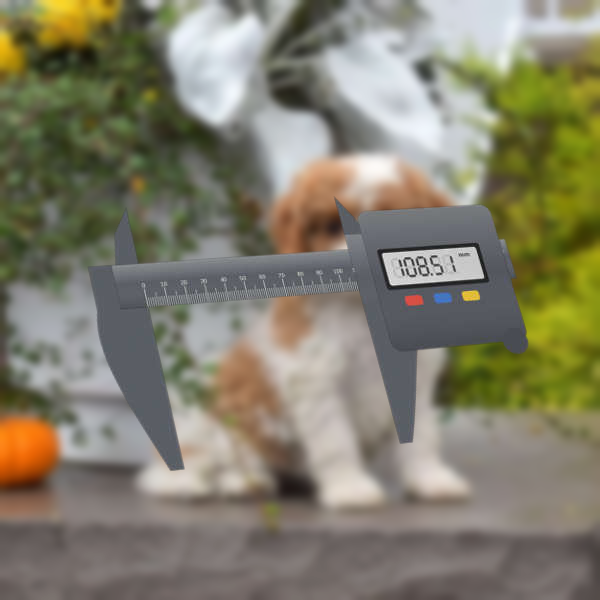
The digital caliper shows 108.51 mm
